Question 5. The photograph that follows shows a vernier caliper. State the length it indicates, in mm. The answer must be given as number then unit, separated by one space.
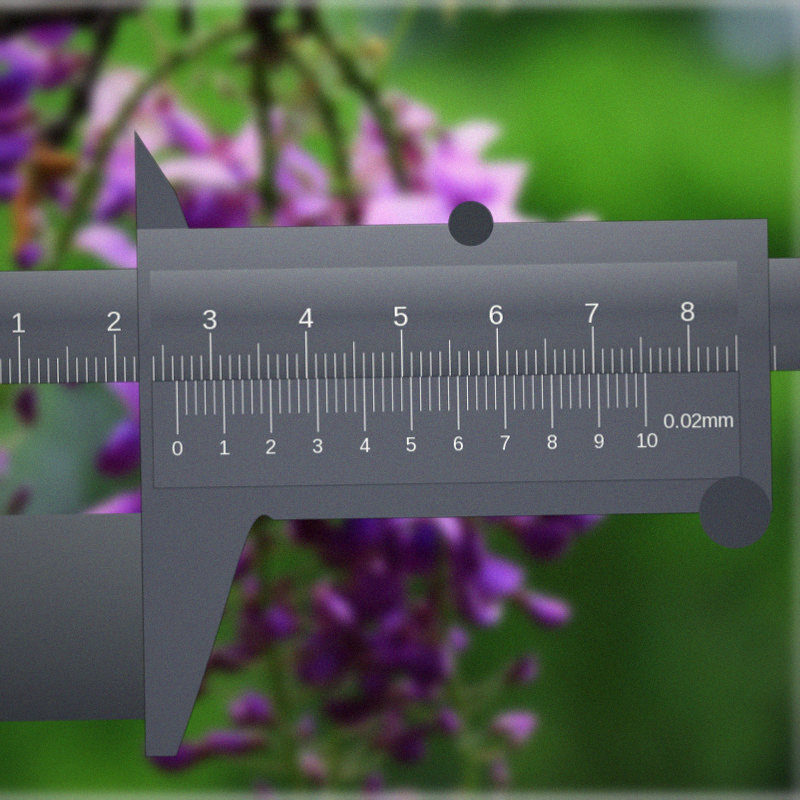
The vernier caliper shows 26.4 mm
